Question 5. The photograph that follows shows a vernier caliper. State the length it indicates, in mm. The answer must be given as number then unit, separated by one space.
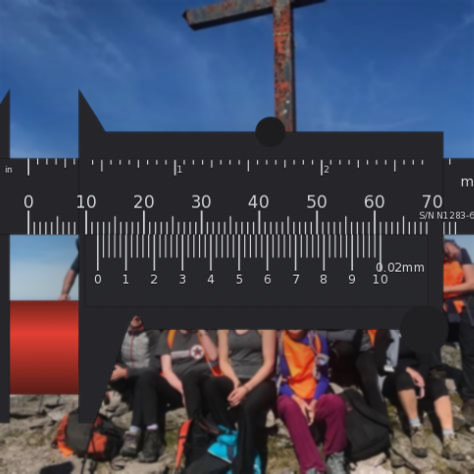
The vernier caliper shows 12.0 mm
